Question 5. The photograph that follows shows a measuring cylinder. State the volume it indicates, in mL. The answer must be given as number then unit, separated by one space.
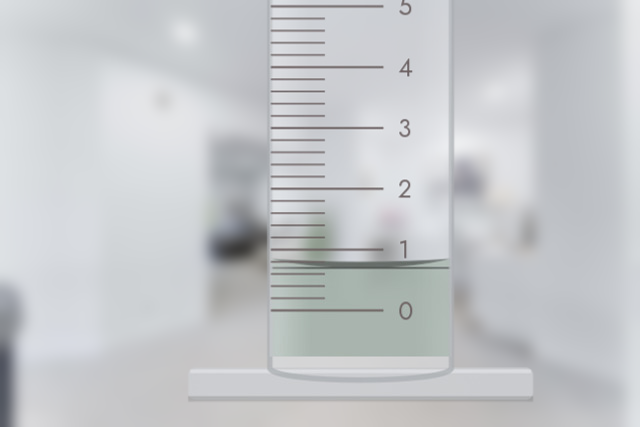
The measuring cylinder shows 0.7 mL
